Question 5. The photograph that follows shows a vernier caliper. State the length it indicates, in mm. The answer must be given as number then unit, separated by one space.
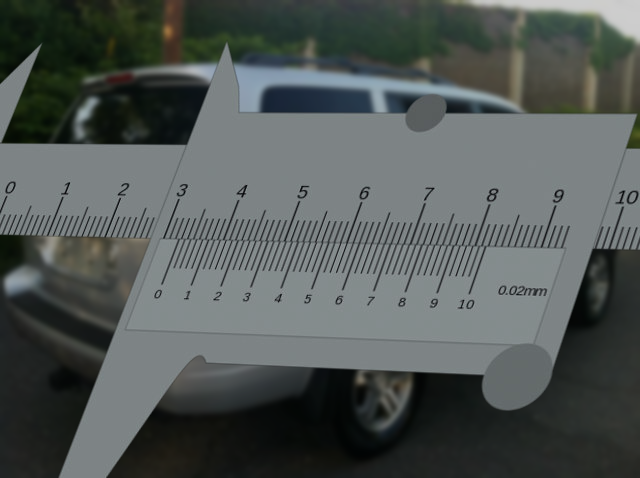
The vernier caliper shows 32.6 mm
